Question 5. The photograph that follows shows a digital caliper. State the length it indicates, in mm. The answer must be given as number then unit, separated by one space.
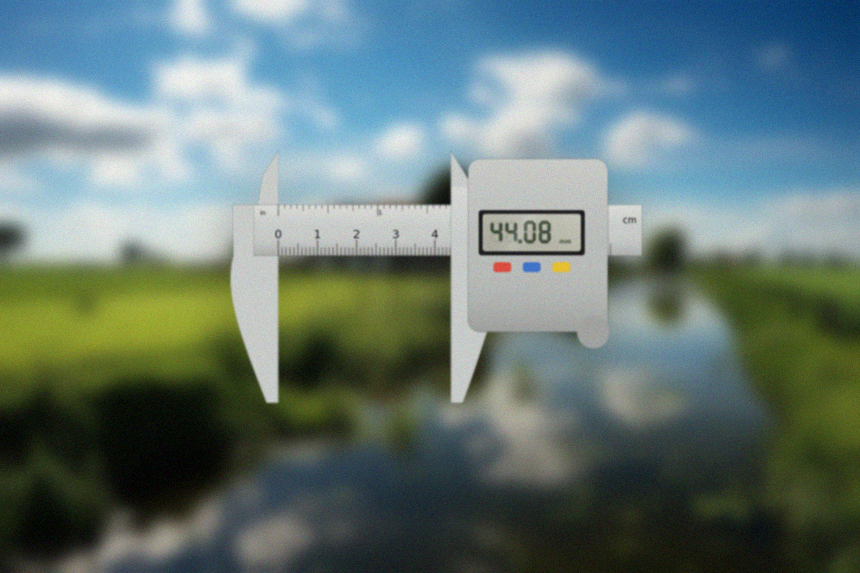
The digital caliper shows 44.08 mm
